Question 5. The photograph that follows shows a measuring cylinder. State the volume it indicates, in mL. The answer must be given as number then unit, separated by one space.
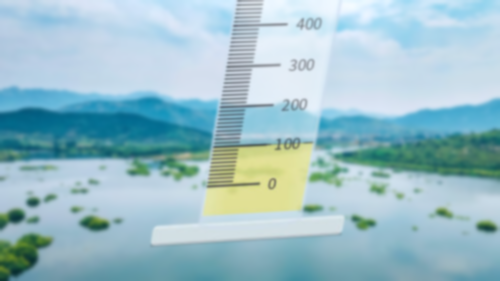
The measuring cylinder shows 100 mL
